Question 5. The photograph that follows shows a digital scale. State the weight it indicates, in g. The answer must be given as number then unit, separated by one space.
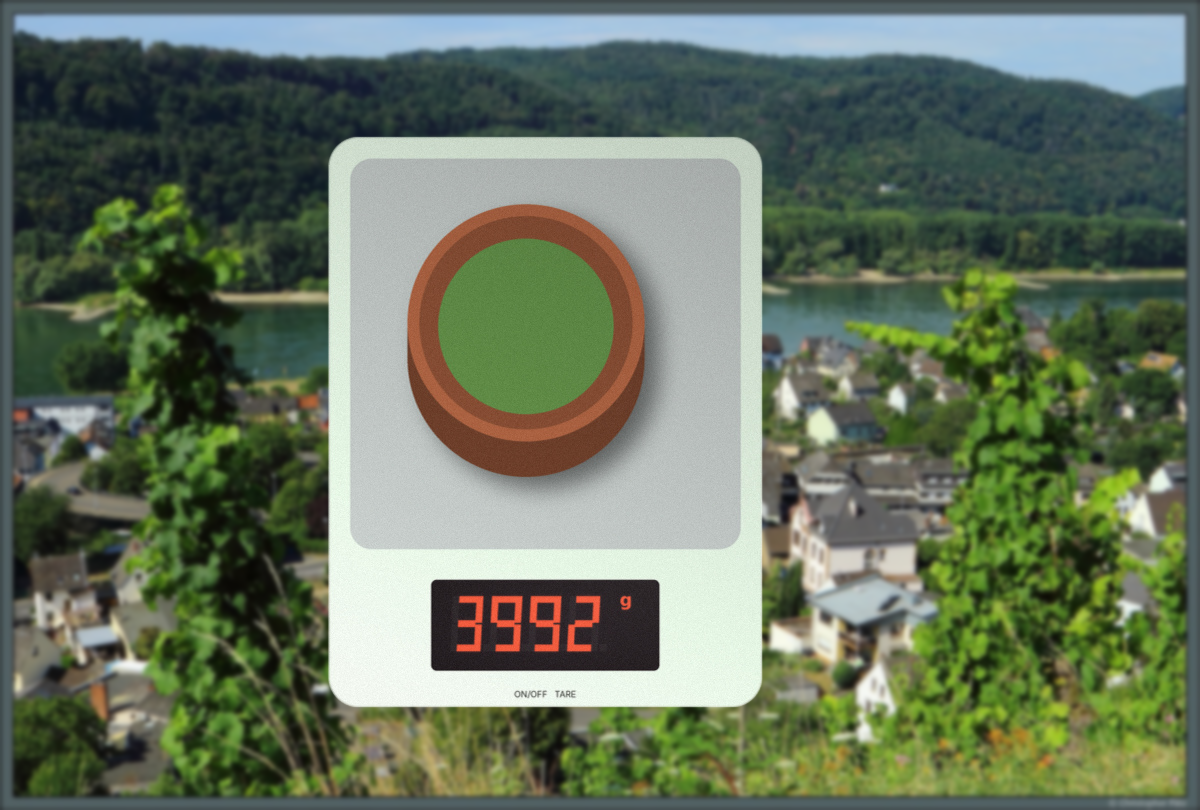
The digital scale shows 3992 g
